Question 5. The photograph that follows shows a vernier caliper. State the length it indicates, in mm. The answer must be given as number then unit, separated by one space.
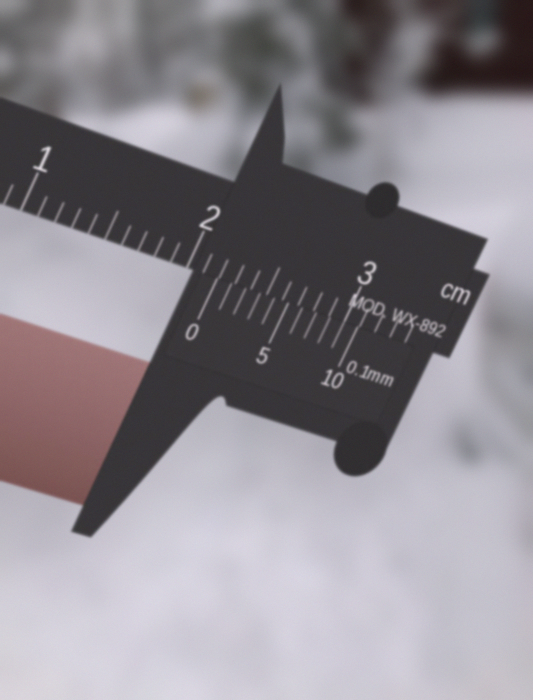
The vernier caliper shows 21.9 mm
